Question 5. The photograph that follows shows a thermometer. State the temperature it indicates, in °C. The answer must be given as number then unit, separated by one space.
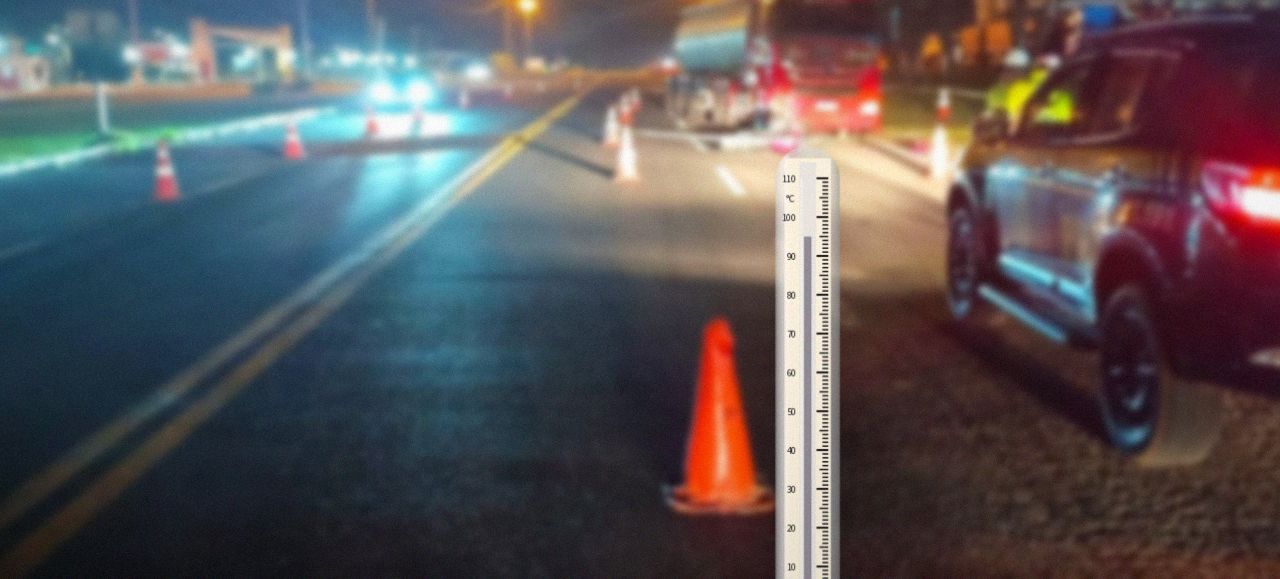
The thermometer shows 95 °C
